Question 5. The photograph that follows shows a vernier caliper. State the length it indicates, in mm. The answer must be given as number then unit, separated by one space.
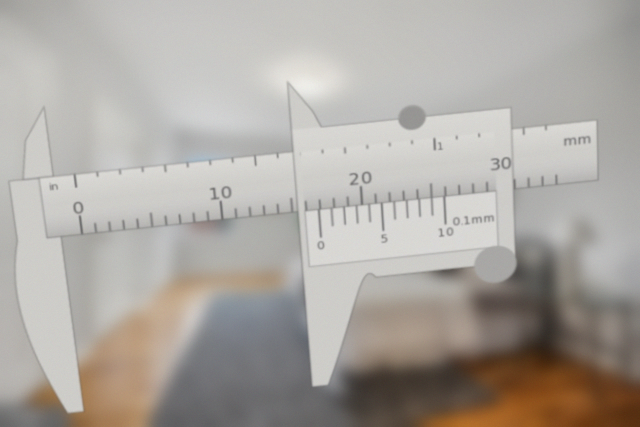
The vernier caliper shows 16.9 mm
